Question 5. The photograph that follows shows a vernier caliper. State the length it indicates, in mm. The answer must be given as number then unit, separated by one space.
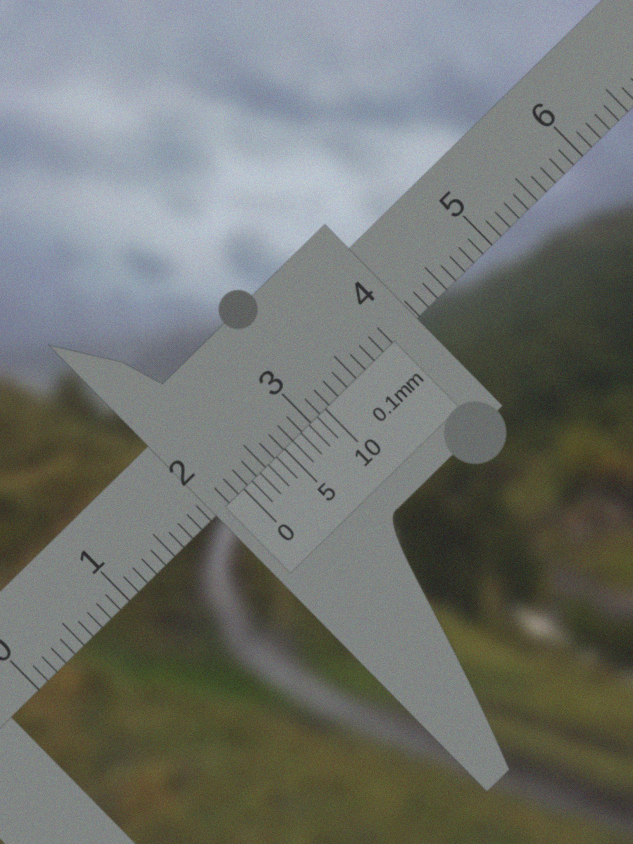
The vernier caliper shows 22.6 mm
